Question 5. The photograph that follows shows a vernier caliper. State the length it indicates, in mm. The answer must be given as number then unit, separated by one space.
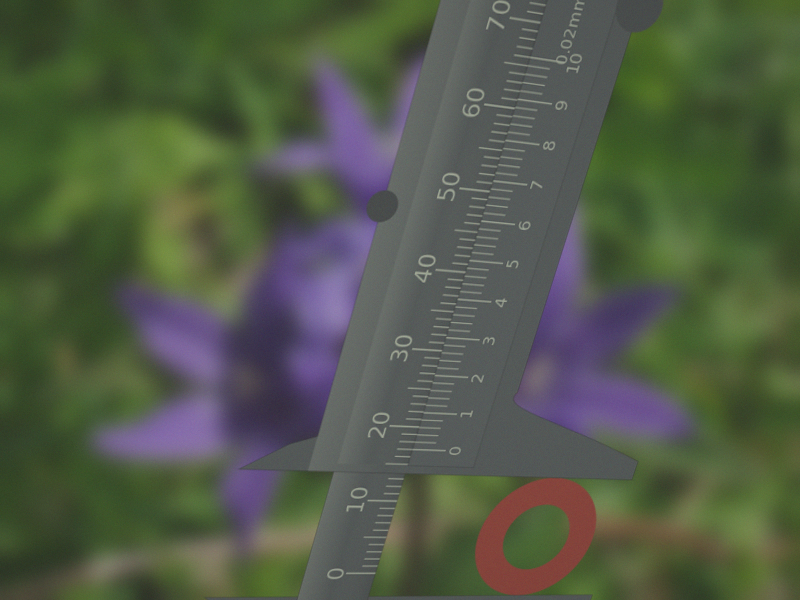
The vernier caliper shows 17.0 mm
